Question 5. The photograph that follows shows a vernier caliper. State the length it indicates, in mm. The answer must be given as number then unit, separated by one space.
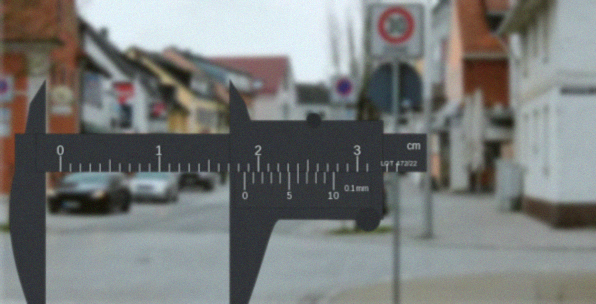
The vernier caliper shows 18.6 mm
